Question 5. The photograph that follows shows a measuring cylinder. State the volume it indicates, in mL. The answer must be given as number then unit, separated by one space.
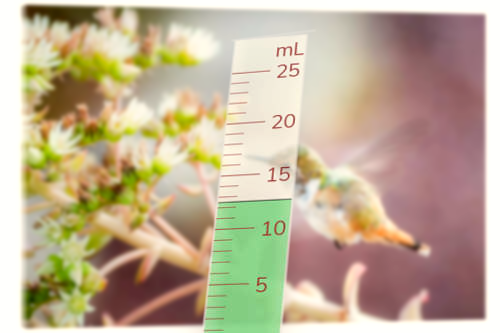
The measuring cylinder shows 12.5 mL
